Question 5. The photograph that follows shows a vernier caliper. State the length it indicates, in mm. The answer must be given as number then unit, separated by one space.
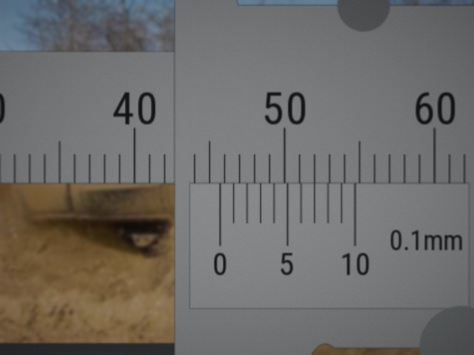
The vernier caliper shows 45.7 mm
